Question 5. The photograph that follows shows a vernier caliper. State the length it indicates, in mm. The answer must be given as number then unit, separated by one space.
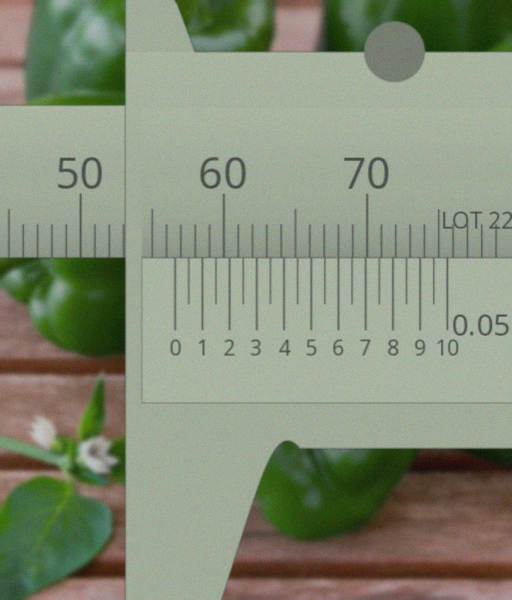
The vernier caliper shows 56.6 mm
